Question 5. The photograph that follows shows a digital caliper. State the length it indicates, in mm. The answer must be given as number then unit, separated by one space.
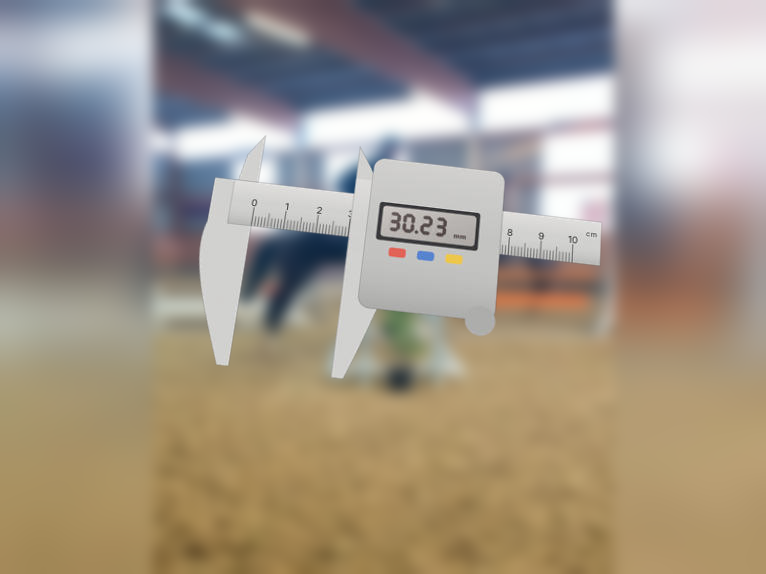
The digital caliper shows 30.23 mm
